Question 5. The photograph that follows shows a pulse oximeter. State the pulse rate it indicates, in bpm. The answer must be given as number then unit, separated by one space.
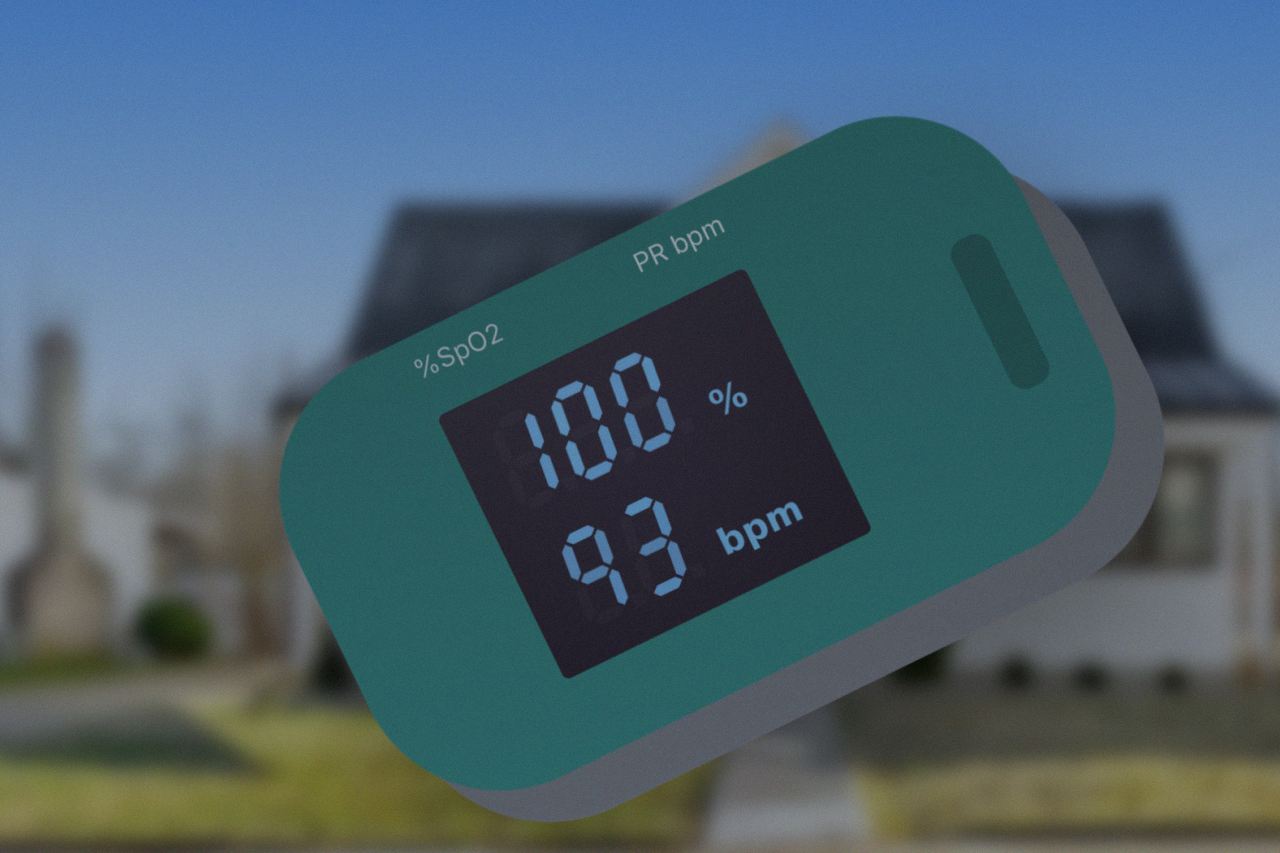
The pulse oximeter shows 93 bpm
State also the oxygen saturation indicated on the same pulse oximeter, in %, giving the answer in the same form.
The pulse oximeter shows 100 %
